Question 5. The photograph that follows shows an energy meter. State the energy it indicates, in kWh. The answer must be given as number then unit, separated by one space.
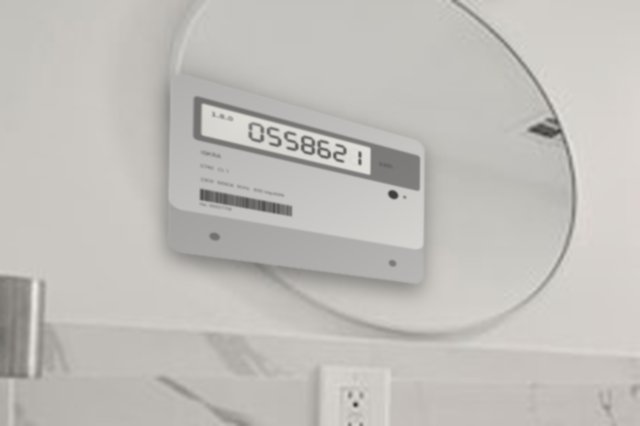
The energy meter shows 558621 kWh
